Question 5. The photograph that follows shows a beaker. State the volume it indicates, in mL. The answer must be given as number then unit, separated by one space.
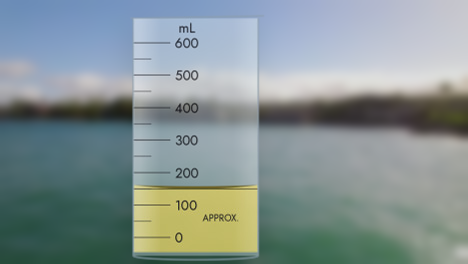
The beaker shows 150 mL
